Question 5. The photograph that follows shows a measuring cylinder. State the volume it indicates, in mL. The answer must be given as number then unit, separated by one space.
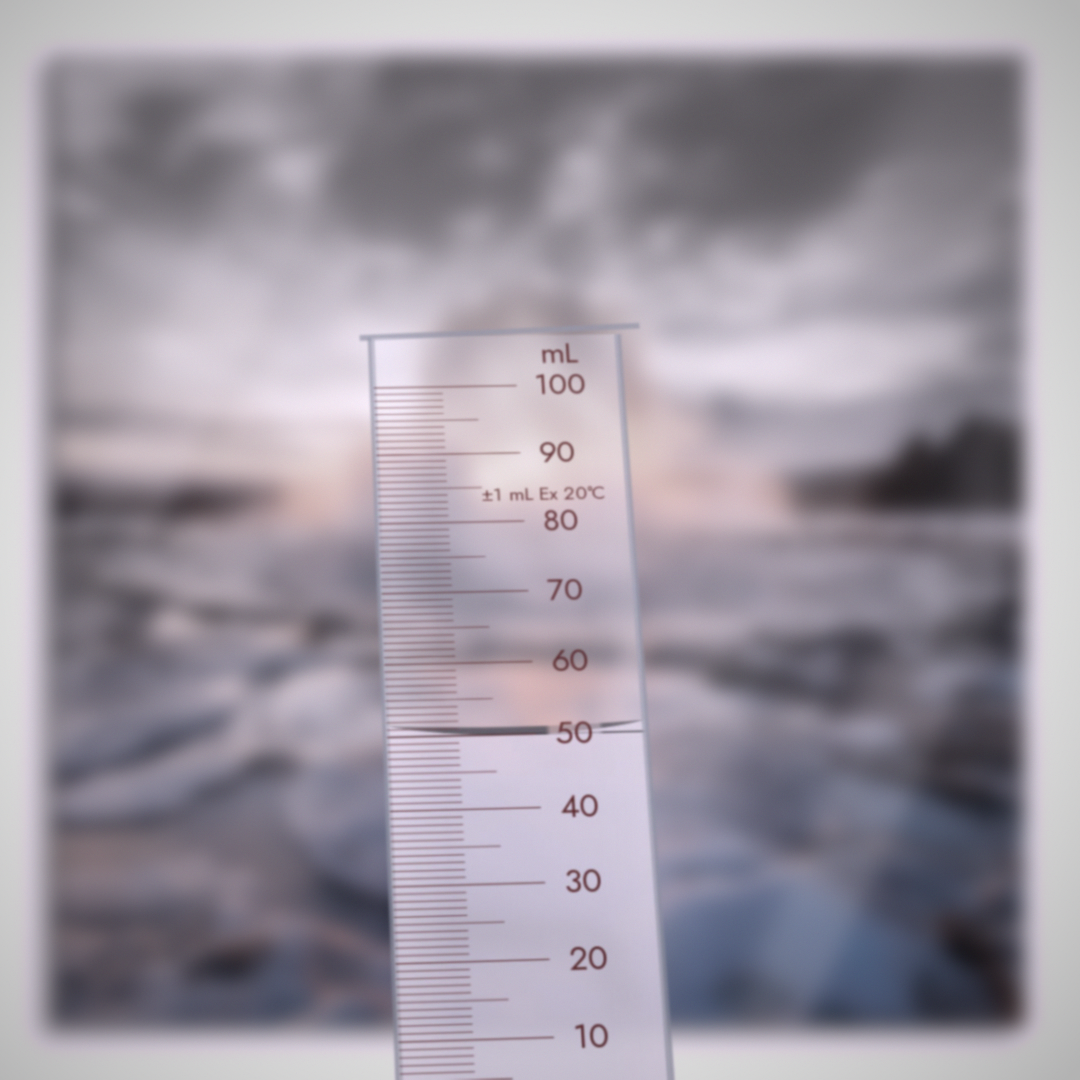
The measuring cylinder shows 50 mL
